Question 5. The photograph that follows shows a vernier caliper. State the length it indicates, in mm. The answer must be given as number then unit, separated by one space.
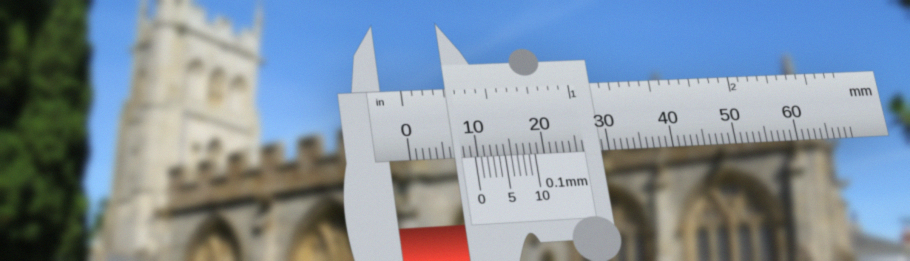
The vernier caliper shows 9.6 mm
